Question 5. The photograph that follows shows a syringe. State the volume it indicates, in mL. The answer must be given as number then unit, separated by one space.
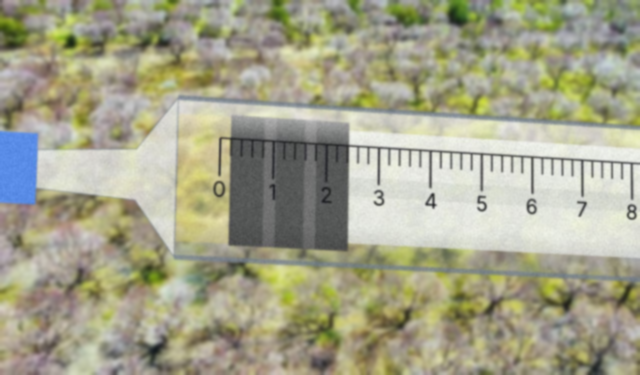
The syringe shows 0.2 mL
